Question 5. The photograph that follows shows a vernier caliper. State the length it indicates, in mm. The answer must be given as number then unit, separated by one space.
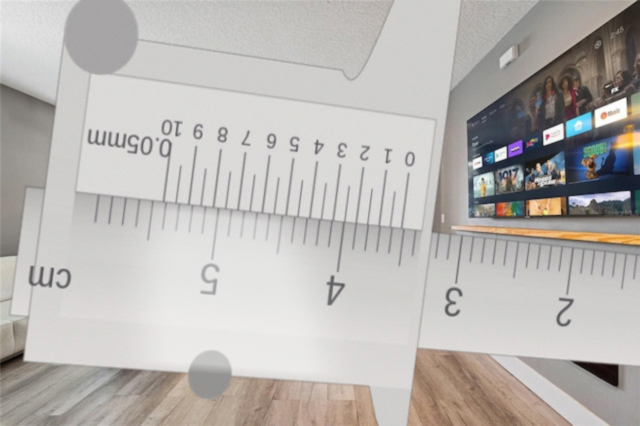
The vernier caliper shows 35.2 mm
